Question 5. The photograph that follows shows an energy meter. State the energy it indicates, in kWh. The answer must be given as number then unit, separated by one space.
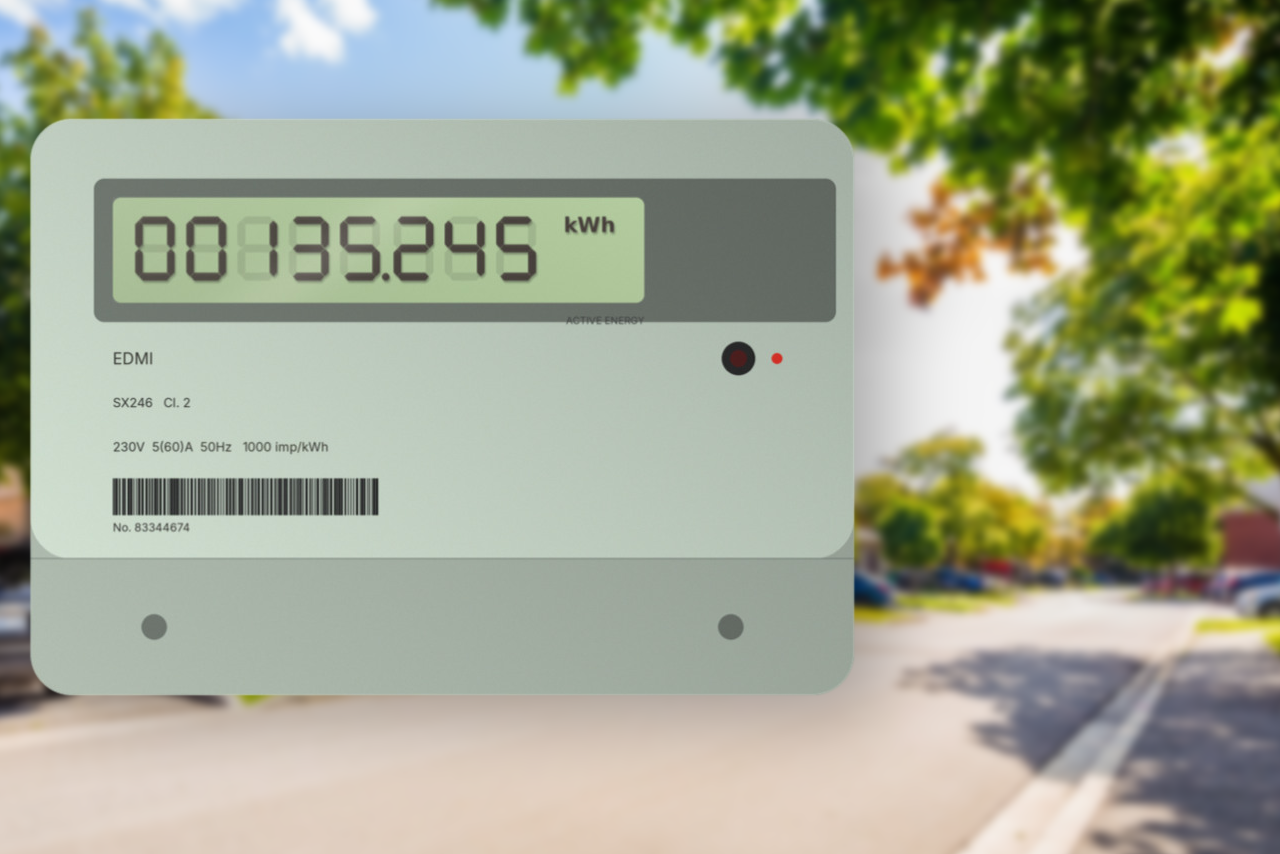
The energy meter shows 135.245 kWh
